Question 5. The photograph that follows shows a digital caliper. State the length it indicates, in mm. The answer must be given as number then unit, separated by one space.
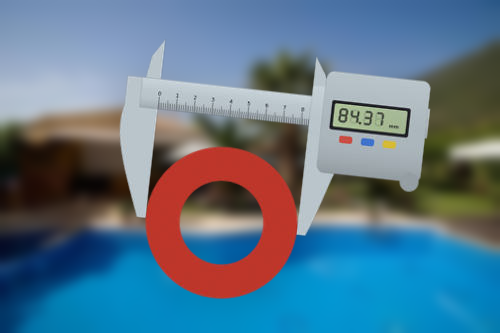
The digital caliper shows 84.37 mm
